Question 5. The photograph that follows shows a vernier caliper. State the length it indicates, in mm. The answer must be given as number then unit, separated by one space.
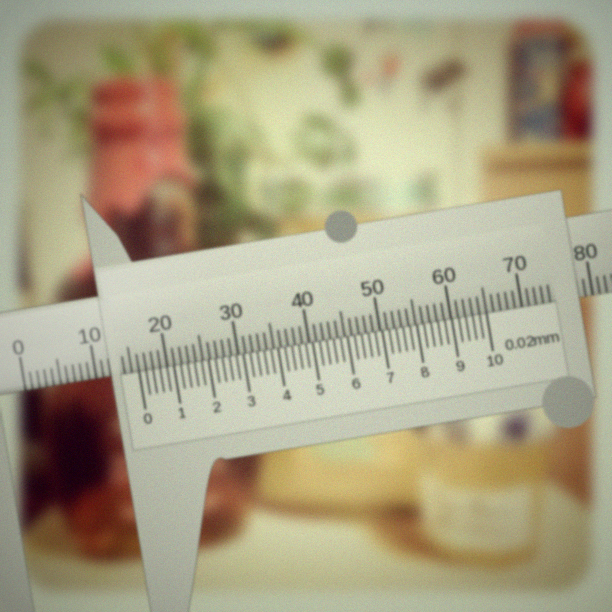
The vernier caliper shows 16.0 mm
